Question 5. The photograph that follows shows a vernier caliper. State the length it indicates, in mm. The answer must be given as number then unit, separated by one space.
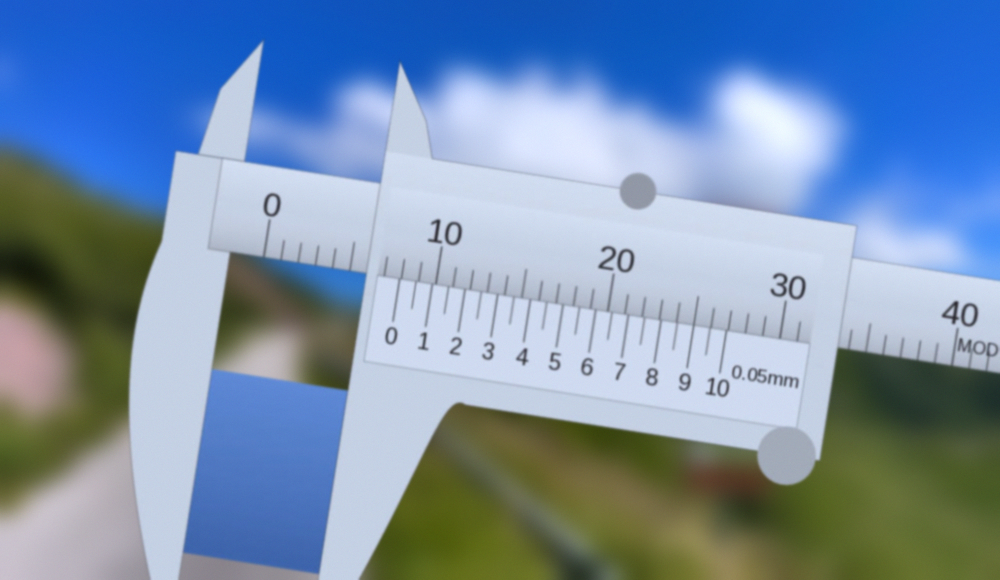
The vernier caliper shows 7.9 mm
